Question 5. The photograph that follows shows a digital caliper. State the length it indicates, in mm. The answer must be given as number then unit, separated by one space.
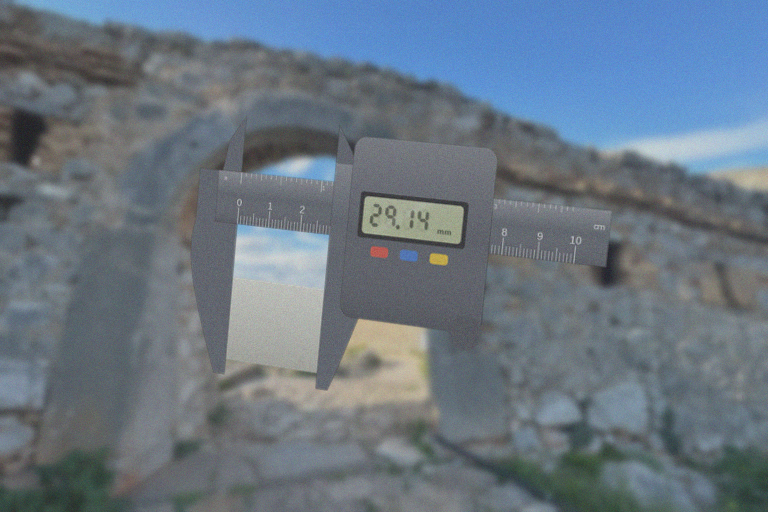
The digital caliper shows 29.14 mm
